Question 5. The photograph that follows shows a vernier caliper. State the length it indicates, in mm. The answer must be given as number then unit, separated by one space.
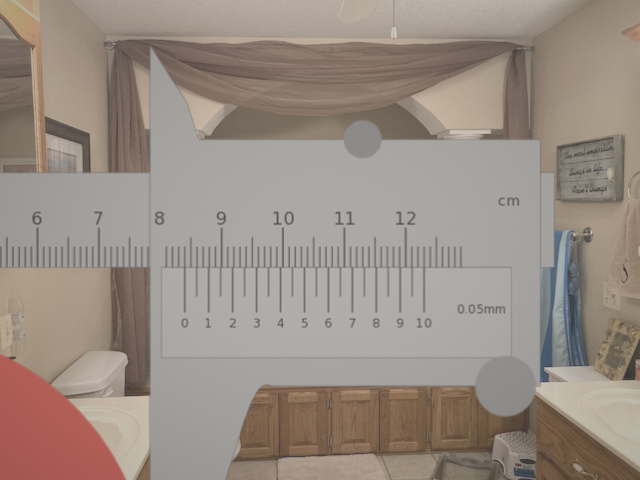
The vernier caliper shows 84.0 mm
